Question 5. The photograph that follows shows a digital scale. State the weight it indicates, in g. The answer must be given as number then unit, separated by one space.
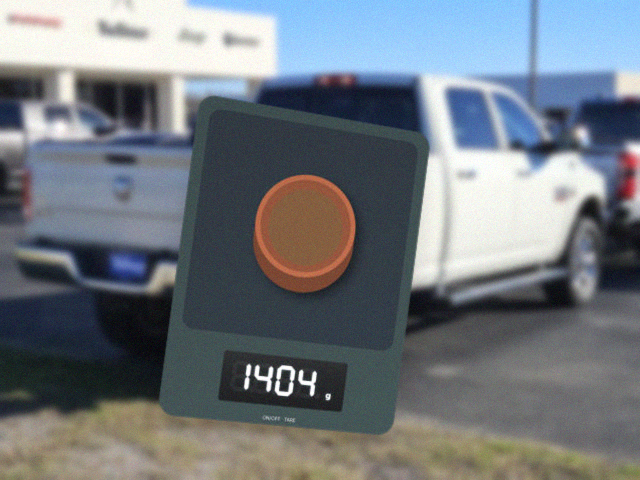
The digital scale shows 1404 g
